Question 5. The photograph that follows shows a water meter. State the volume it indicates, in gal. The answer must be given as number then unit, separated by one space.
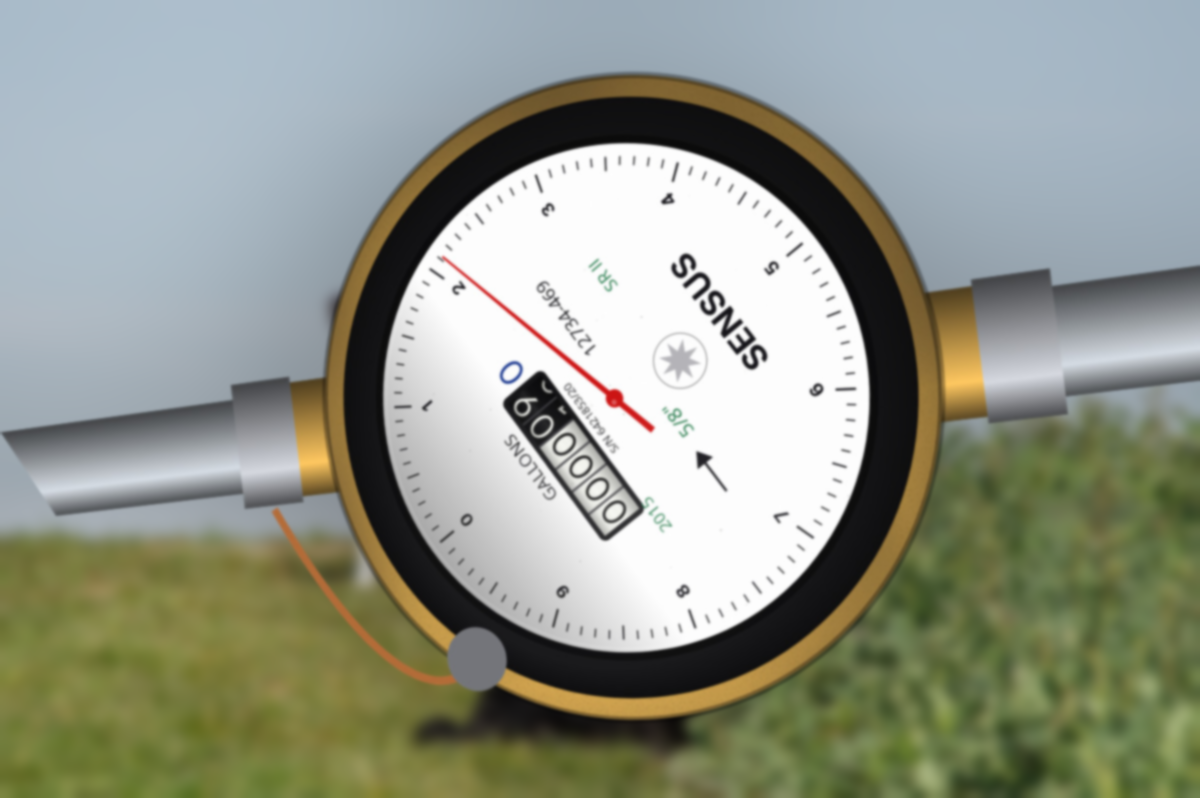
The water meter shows 92.1 gal
